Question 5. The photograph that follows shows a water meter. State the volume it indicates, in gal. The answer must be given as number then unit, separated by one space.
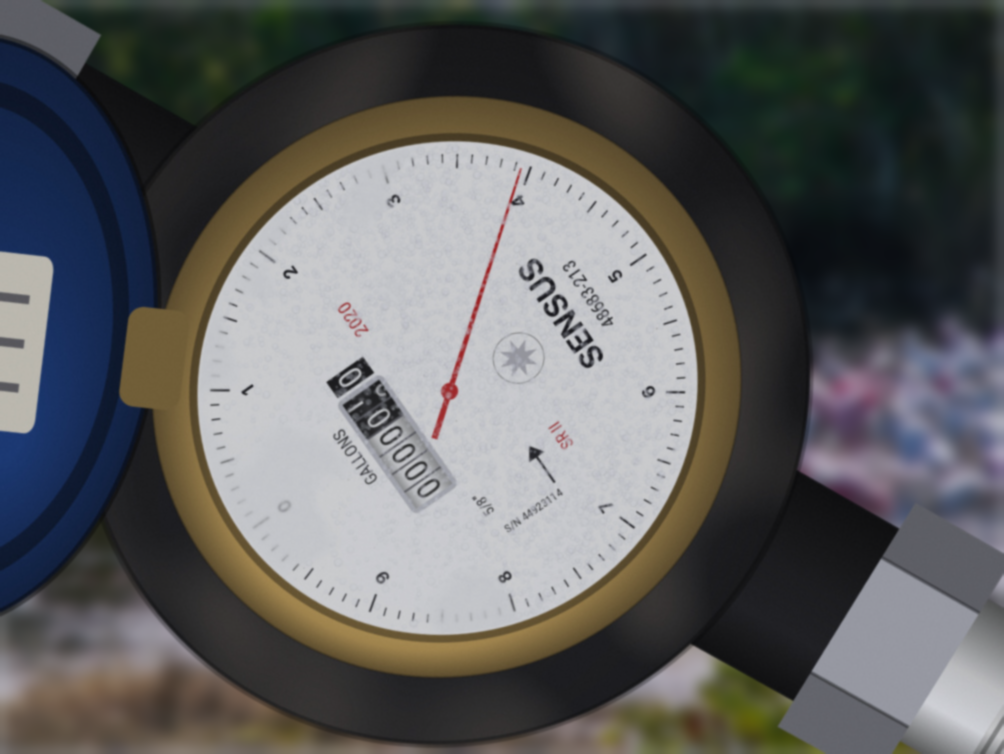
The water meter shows 13.9 gal
